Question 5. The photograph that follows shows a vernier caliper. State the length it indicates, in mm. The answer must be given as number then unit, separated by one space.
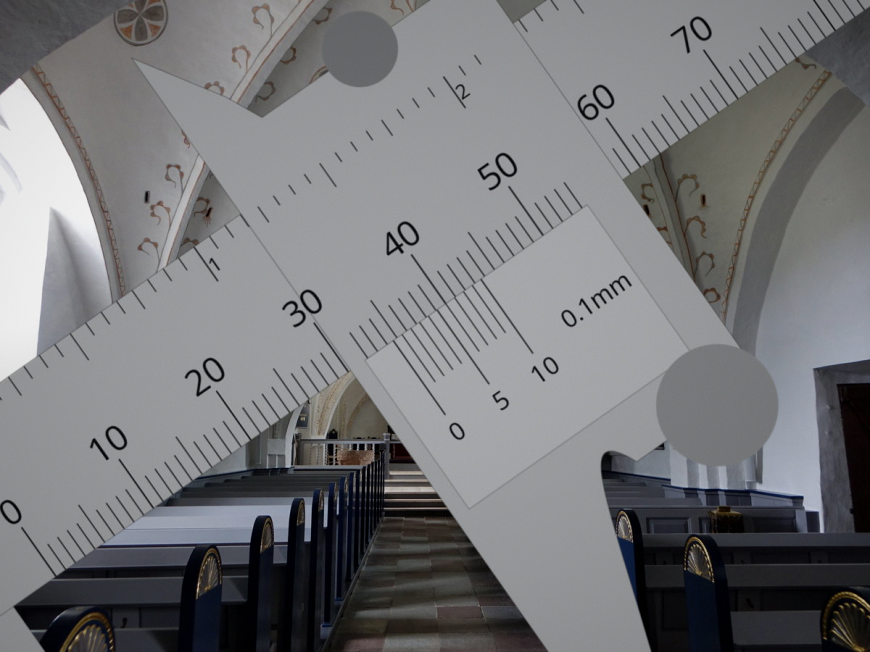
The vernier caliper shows 34.6 mm
